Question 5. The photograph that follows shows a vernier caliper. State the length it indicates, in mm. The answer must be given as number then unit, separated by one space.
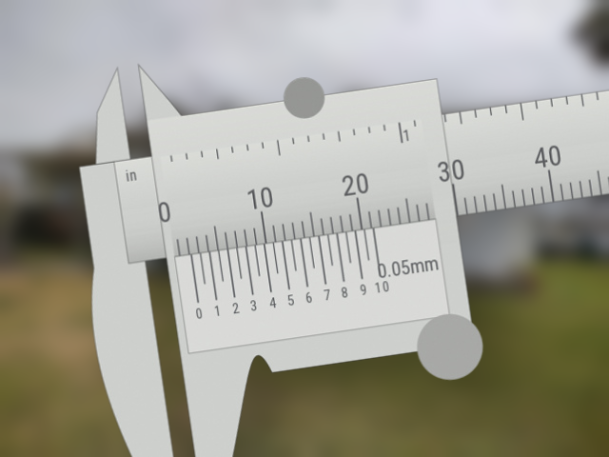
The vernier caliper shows 2.2 mm
